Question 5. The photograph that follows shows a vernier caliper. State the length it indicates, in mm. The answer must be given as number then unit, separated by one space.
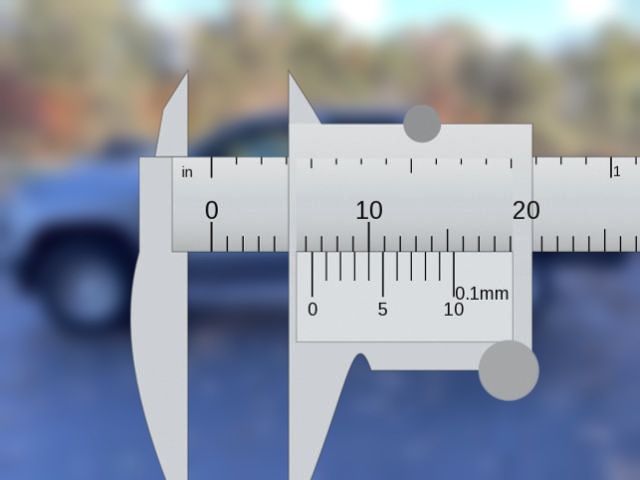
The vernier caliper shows 6.4 mm
